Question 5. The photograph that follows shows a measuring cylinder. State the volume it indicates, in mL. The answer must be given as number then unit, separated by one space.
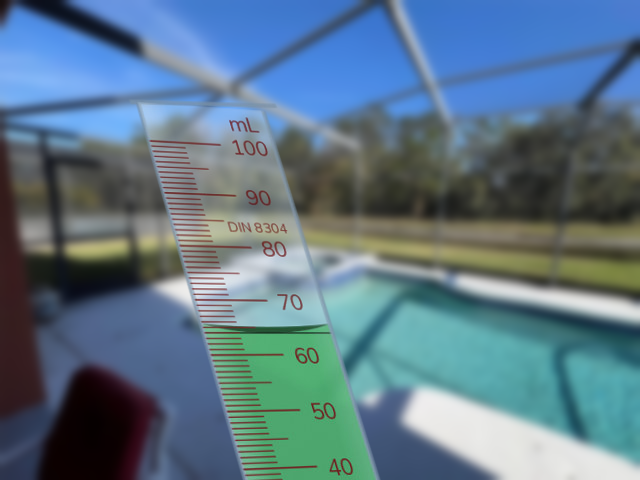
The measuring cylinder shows 64 mL
